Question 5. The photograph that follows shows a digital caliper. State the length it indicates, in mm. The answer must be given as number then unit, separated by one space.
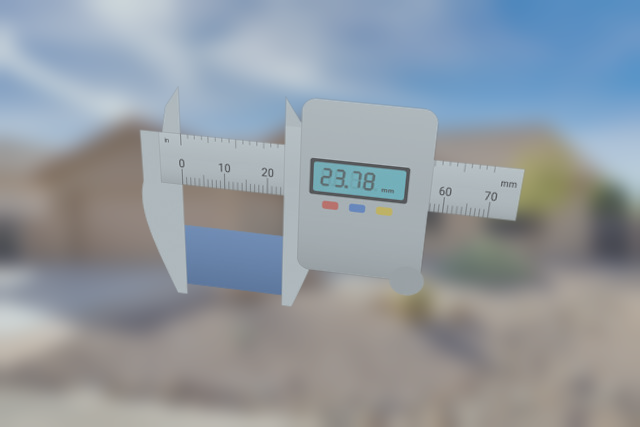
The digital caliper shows 23.78 mm
